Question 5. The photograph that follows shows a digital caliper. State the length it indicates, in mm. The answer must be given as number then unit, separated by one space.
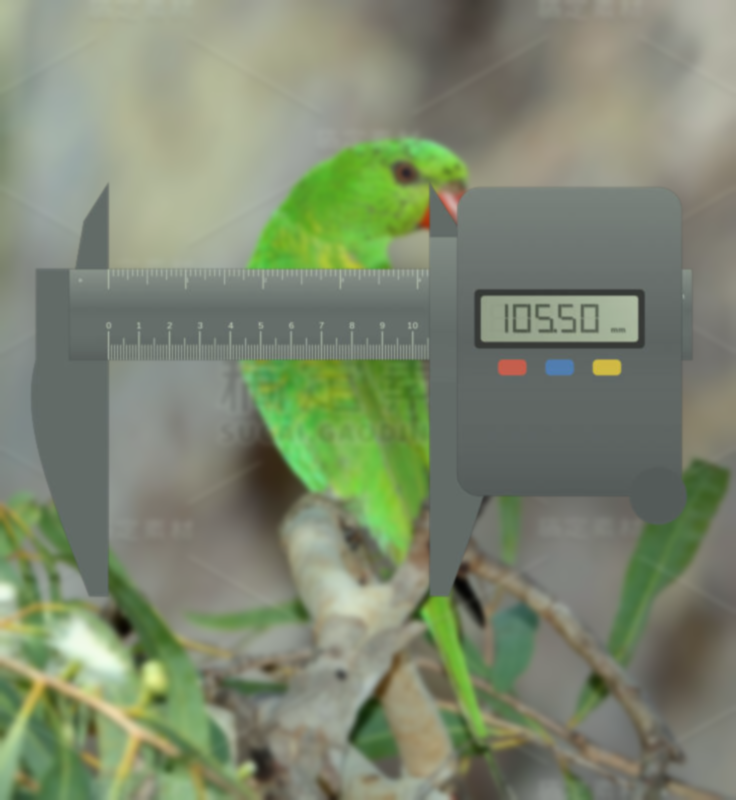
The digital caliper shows 105.50 mm
